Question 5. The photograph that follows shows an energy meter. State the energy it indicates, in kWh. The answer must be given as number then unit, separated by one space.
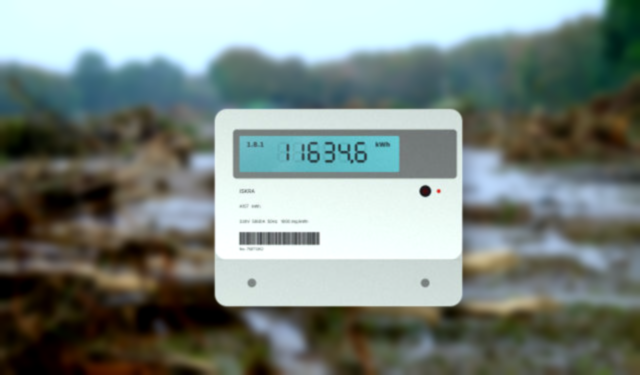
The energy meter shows 11634.6 kWh
